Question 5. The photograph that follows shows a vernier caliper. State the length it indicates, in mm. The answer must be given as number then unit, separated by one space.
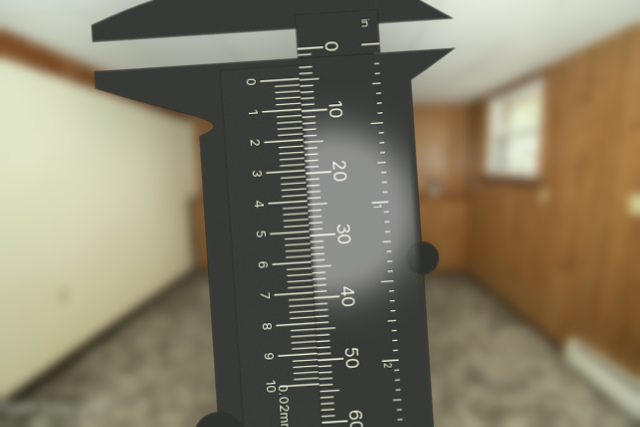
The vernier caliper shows 4.8 mm
